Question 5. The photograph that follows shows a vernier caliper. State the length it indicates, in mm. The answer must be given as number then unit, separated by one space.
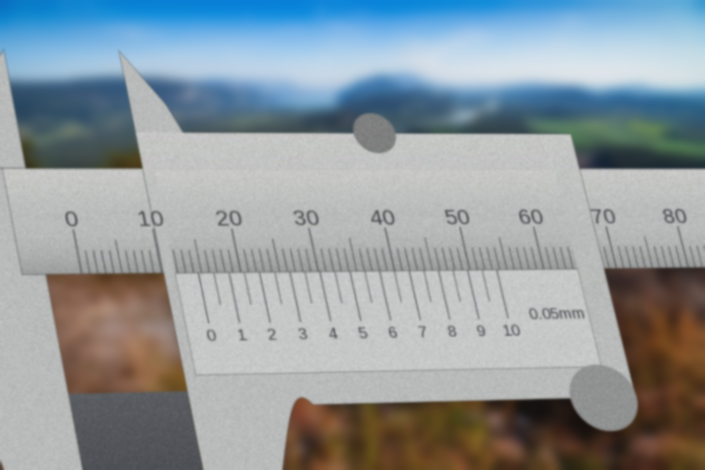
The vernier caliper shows 14.6 mm
